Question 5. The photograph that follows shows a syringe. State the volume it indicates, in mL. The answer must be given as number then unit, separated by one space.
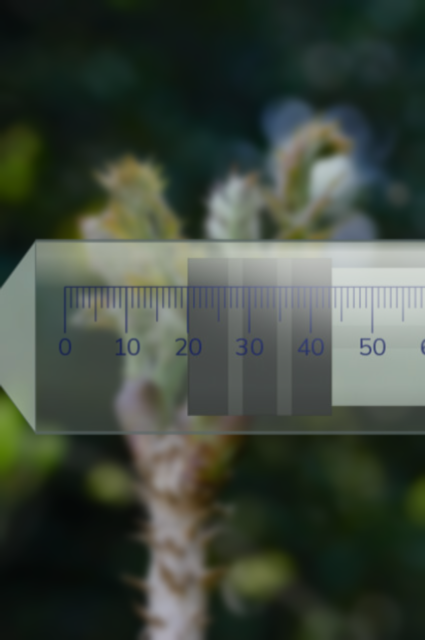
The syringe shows 20 mL
